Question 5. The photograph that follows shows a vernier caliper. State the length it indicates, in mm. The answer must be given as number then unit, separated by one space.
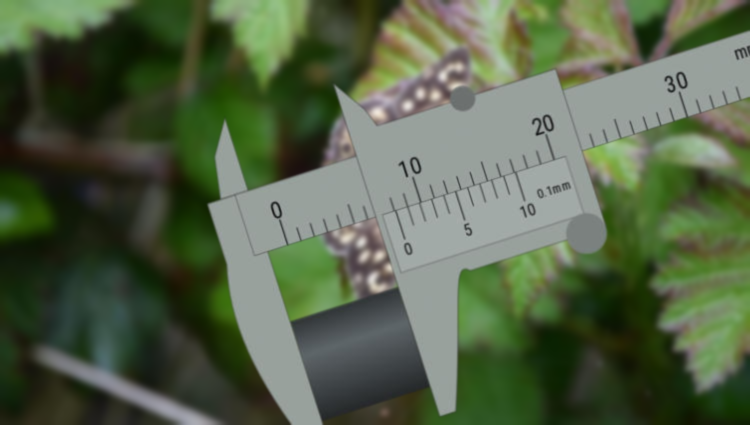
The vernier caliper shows 8.1 mm
